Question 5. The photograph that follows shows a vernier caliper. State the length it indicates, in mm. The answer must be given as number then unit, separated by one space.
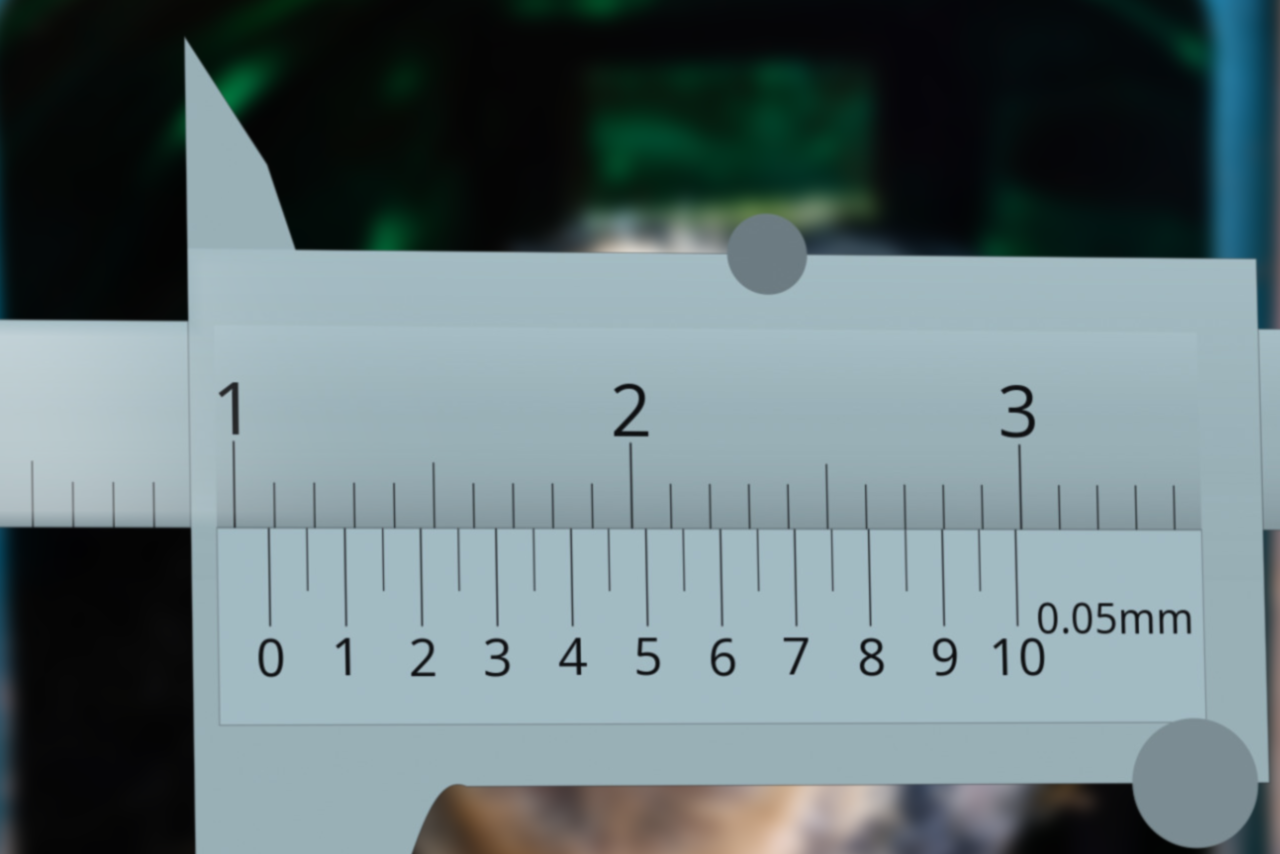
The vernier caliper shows 10.85 mm
